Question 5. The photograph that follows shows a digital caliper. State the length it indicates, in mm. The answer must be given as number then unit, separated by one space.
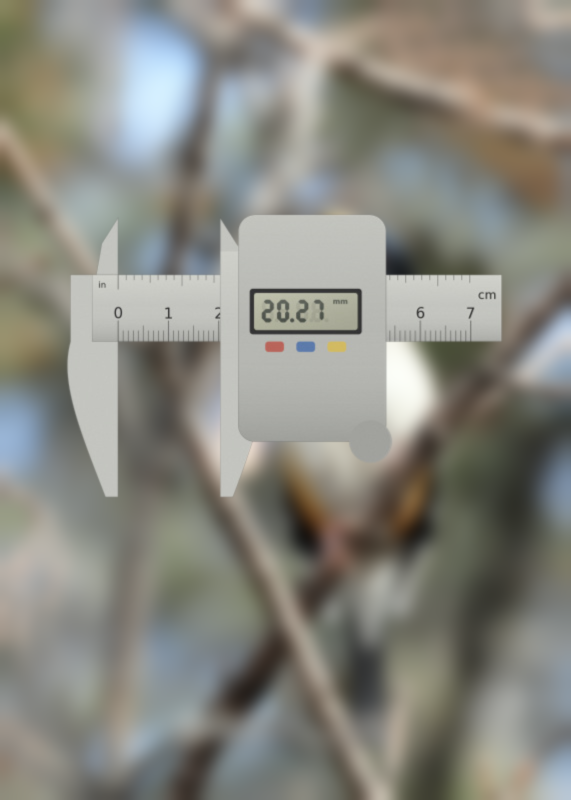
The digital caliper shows 20.27 mm
